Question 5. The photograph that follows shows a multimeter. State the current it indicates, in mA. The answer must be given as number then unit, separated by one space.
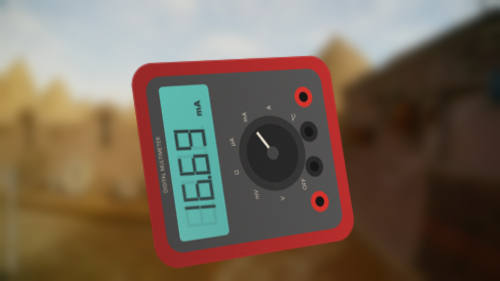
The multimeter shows 16.69 mA
